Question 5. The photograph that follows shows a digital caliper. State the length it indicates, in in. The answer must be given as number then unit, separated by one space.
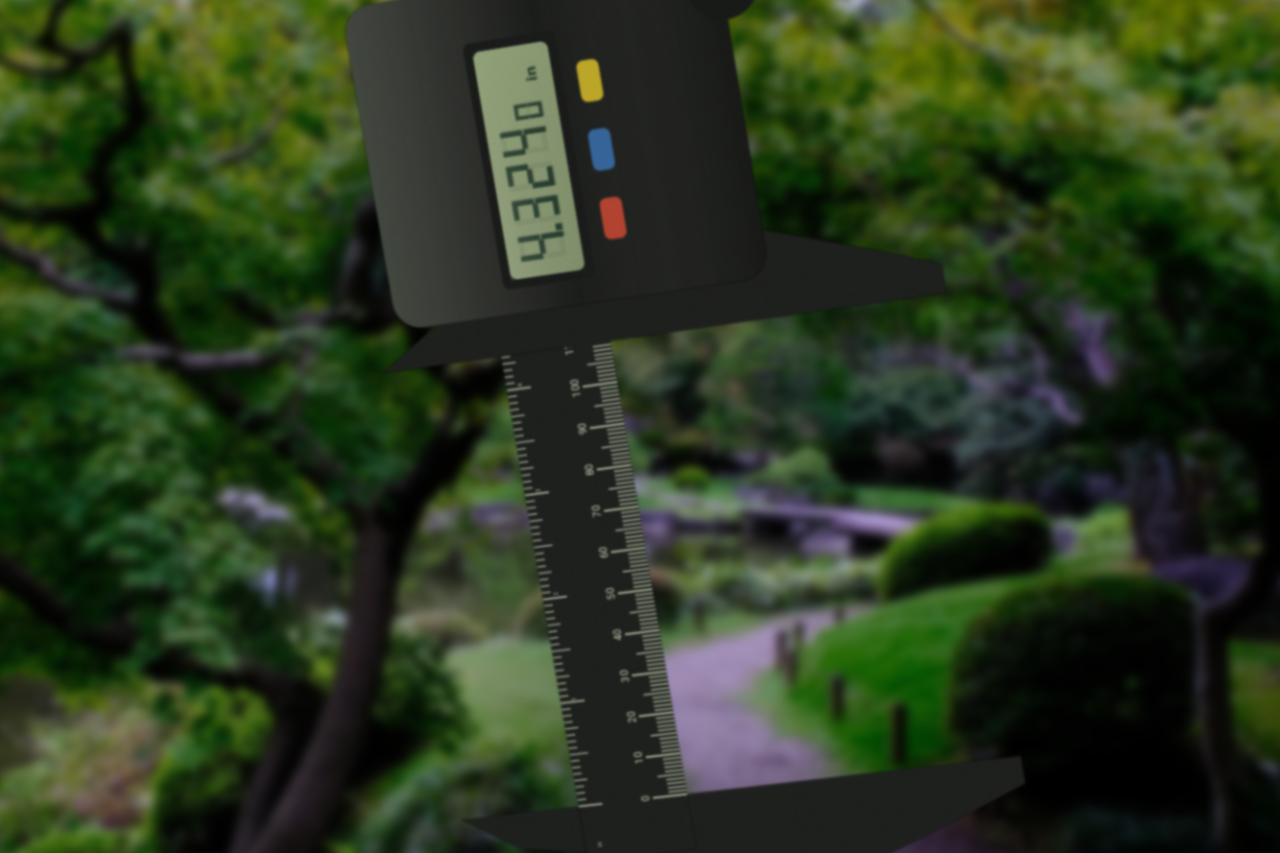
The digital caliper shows 4.3240 in
